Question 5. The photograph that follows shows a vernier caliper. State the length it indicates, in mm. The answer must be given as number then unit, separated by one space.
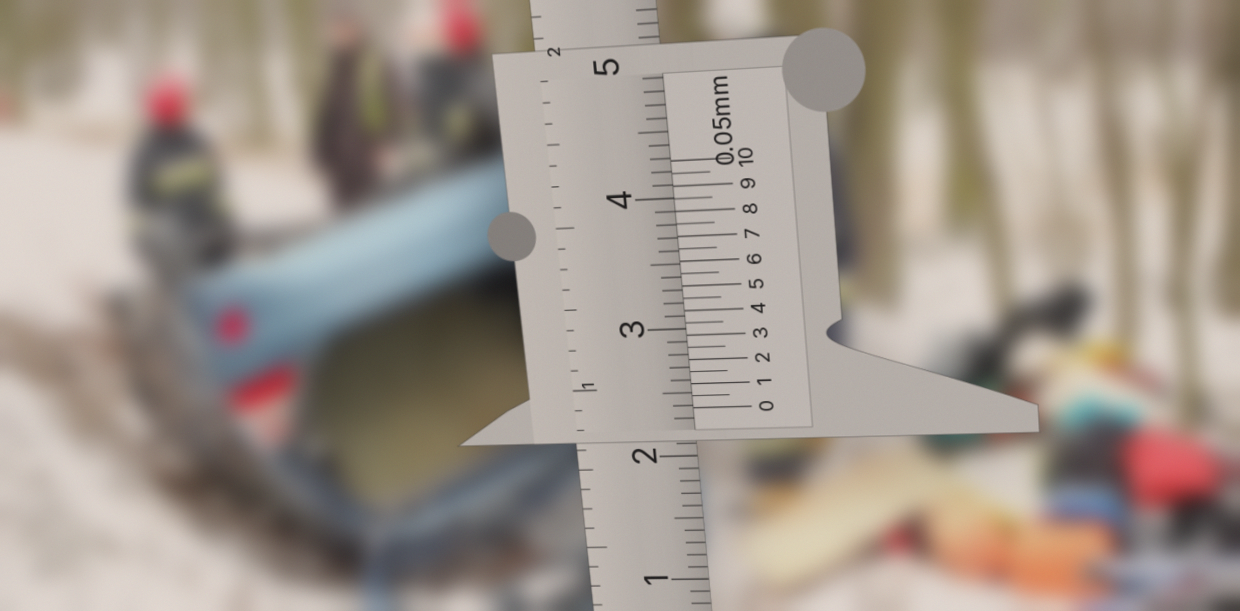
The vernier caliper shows 23.8 mm
